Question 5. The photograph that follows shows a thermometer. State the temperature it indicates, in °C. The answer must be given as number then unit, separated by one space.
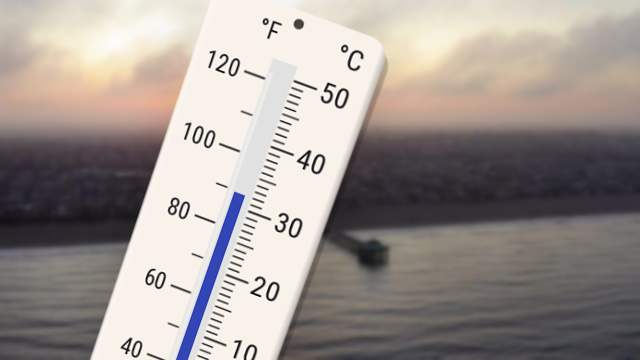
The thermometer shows 32 °C
